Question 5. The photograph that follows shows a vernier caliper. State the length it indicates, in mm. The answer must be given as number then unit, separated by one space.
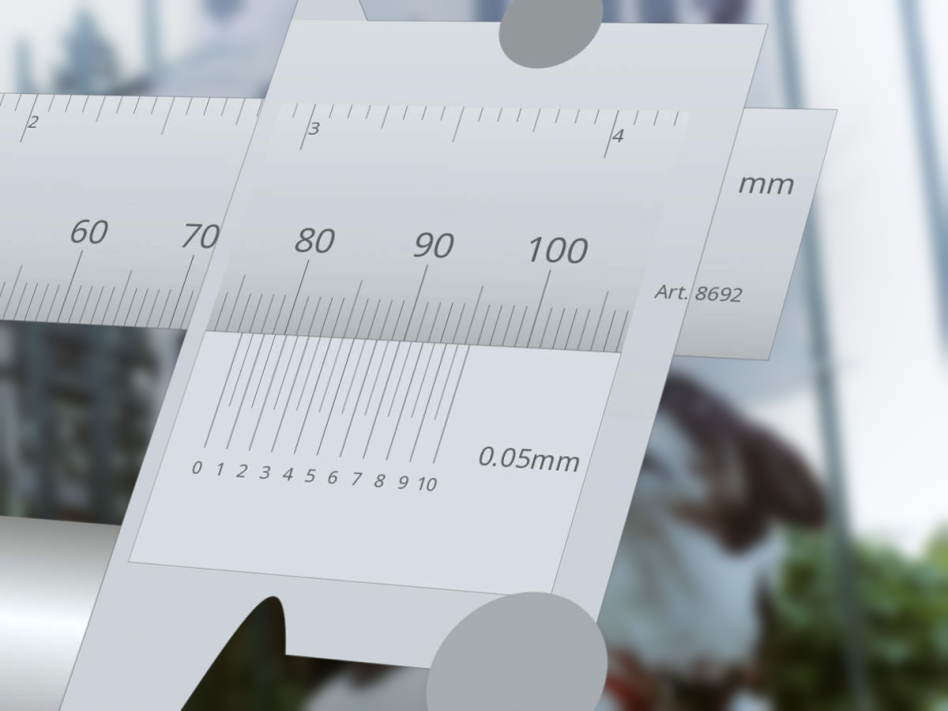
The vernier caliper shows 76.4 mm
